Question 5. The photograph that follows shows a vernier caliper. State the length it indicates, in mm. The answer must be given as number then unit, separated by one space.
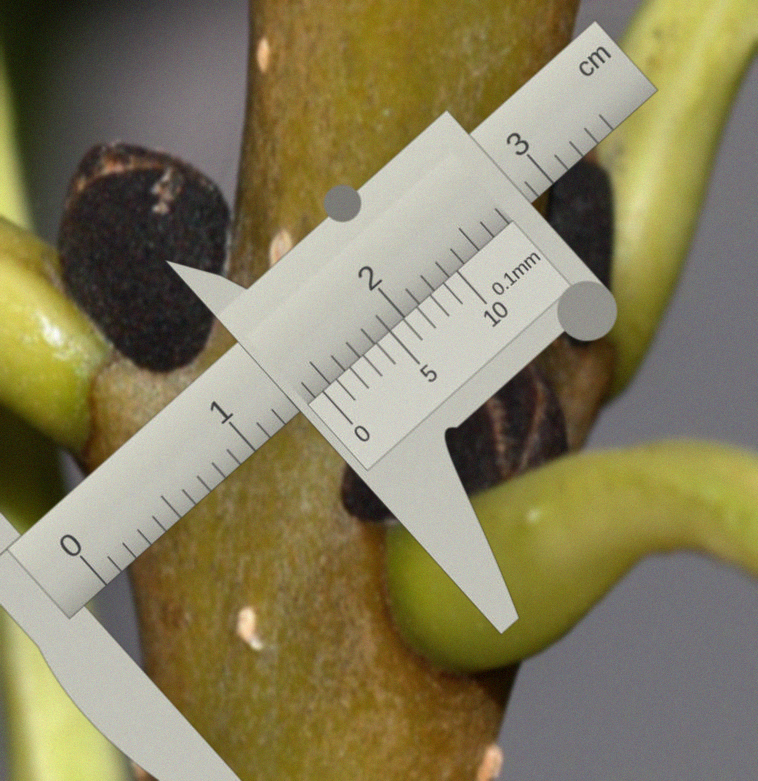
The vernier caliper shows 14.5 mm
